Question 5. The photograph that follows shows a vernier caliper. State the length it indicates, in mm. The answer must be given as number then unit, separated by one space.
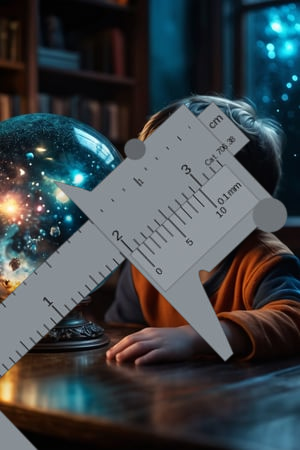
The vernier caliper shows 20.6 mm
